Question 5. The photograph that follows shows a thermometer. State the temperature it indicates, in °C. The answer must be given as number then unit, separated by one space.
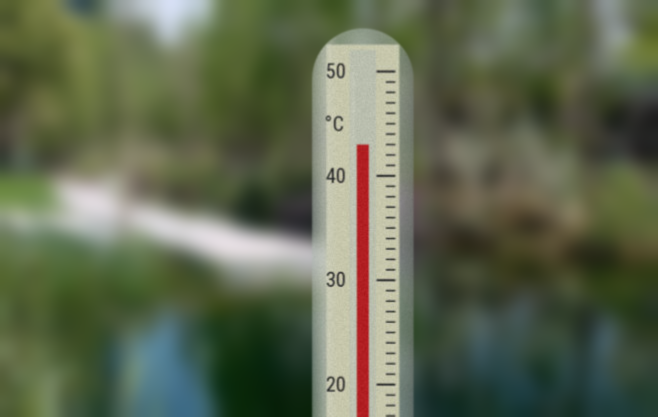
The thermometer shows 43 °C
